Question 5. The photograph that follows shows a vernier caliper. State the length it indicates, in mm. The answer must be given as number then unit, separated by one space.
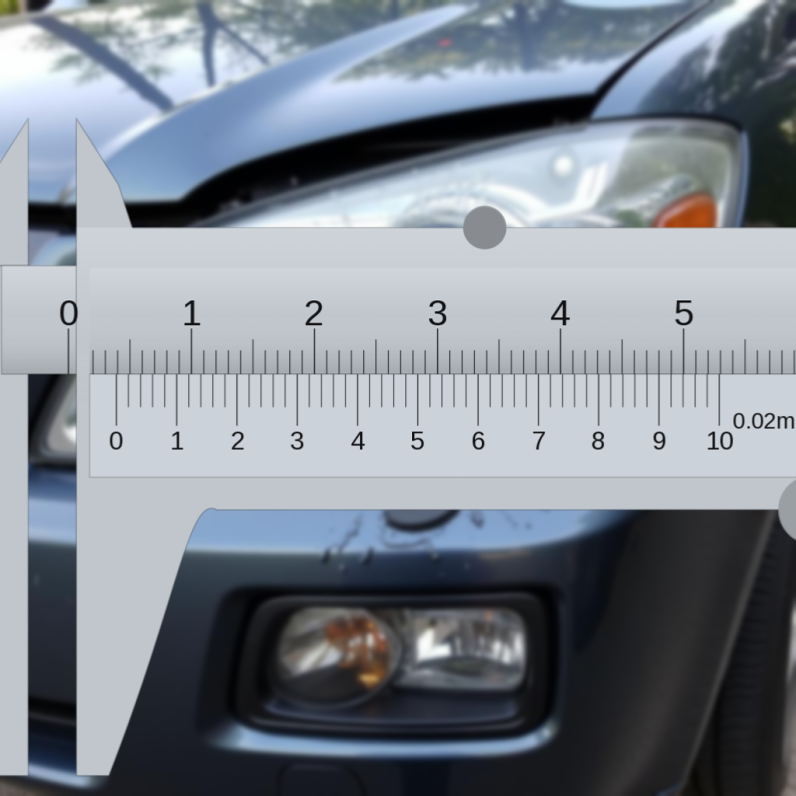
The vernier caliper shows 3.9 mm
